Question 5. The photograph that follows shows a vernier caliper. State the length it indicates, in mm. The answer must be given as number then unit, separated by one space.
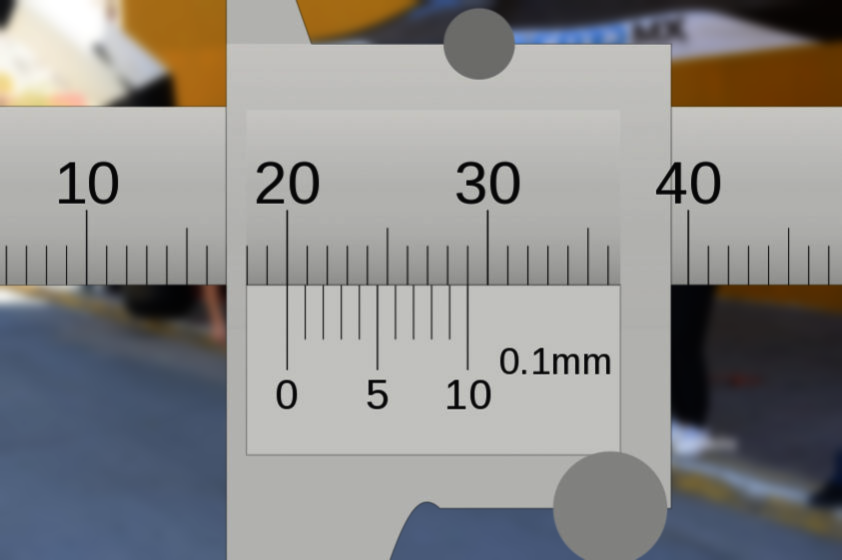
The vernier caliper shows 20.0 mm
